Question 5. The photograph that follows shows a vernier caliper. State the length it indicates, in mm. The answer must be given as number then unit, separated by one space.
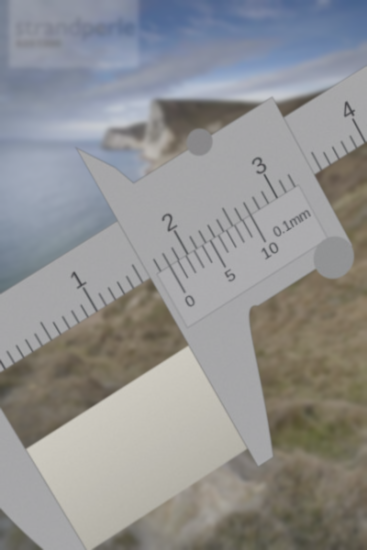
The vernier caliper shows 18.0 mm
